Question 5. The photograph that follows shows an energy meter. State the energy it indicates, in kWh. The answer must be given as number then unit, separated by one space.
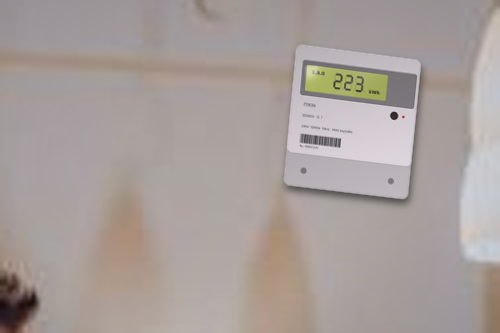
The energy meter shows 223 kWh
